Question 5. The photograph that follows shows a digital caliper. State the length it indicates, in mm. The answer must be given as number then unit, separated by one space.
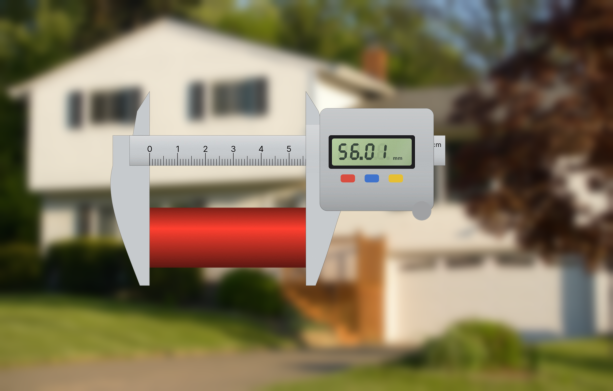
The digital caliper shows 56.01 mm
